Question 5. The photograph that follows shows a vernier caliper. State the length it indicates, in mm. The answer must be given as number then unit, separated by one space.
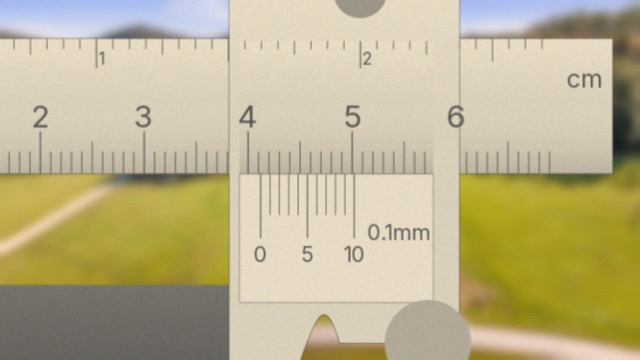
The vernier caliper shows 41.2 mm
